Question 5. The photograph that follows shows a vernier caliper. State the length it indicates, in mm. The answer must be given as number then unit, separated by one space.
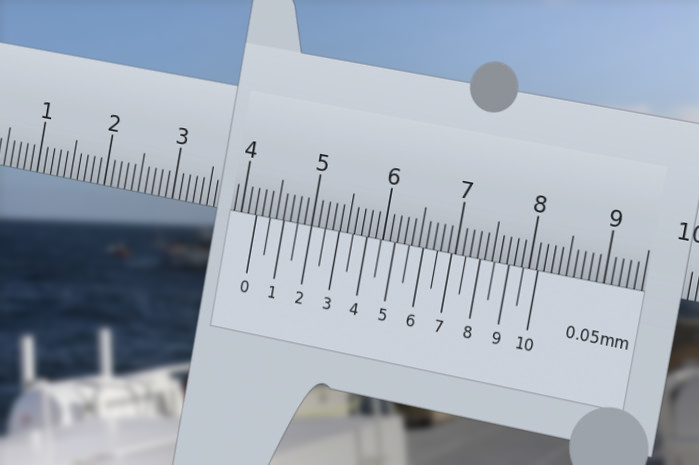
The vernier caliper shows 42.2 mm
